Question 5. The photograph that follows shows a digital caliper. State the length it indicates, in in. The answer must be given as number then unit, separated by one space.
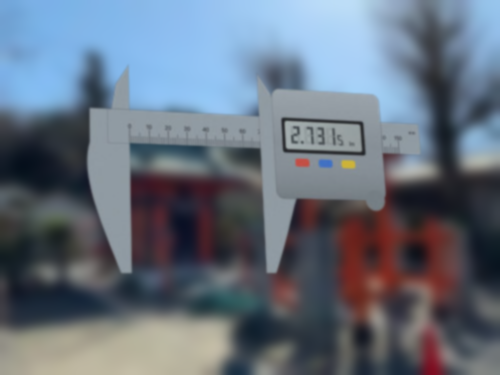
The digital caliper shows 2.7315 in
